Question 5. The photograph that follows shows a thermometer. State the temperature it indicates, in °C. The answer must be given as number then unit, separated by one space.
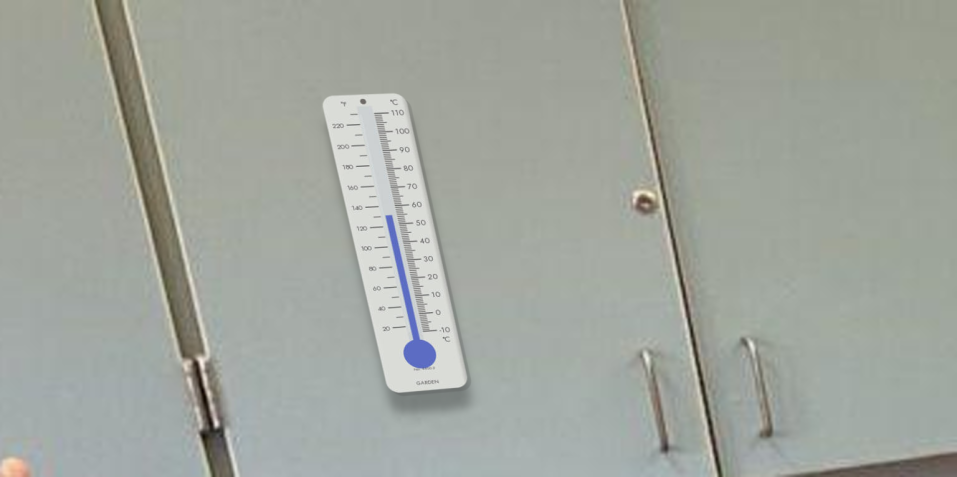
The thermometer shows 55 °C
